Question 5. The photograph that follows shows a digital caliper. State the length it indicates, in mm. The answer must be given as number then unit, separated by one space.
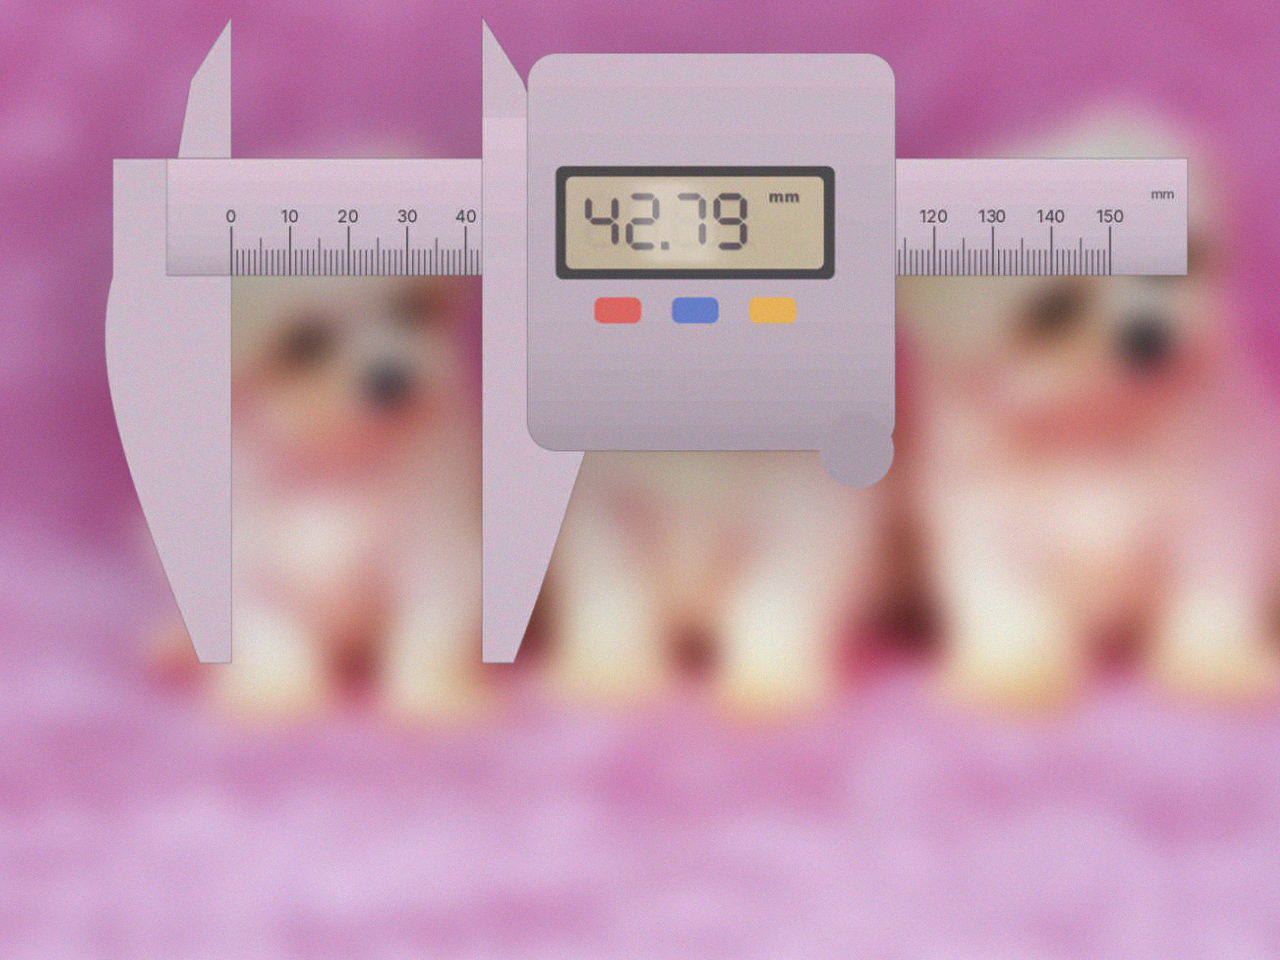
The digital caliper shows 42.79 mm
